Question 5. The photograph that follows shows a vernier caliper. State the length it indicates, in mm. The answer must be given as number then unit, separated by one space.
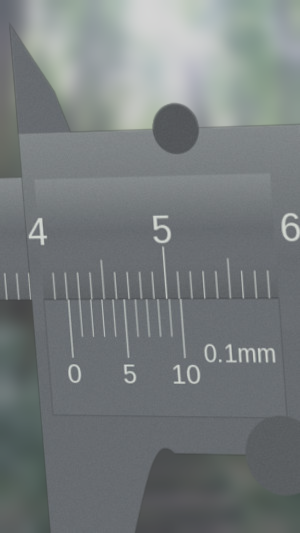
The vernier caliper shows 42.1 mm
